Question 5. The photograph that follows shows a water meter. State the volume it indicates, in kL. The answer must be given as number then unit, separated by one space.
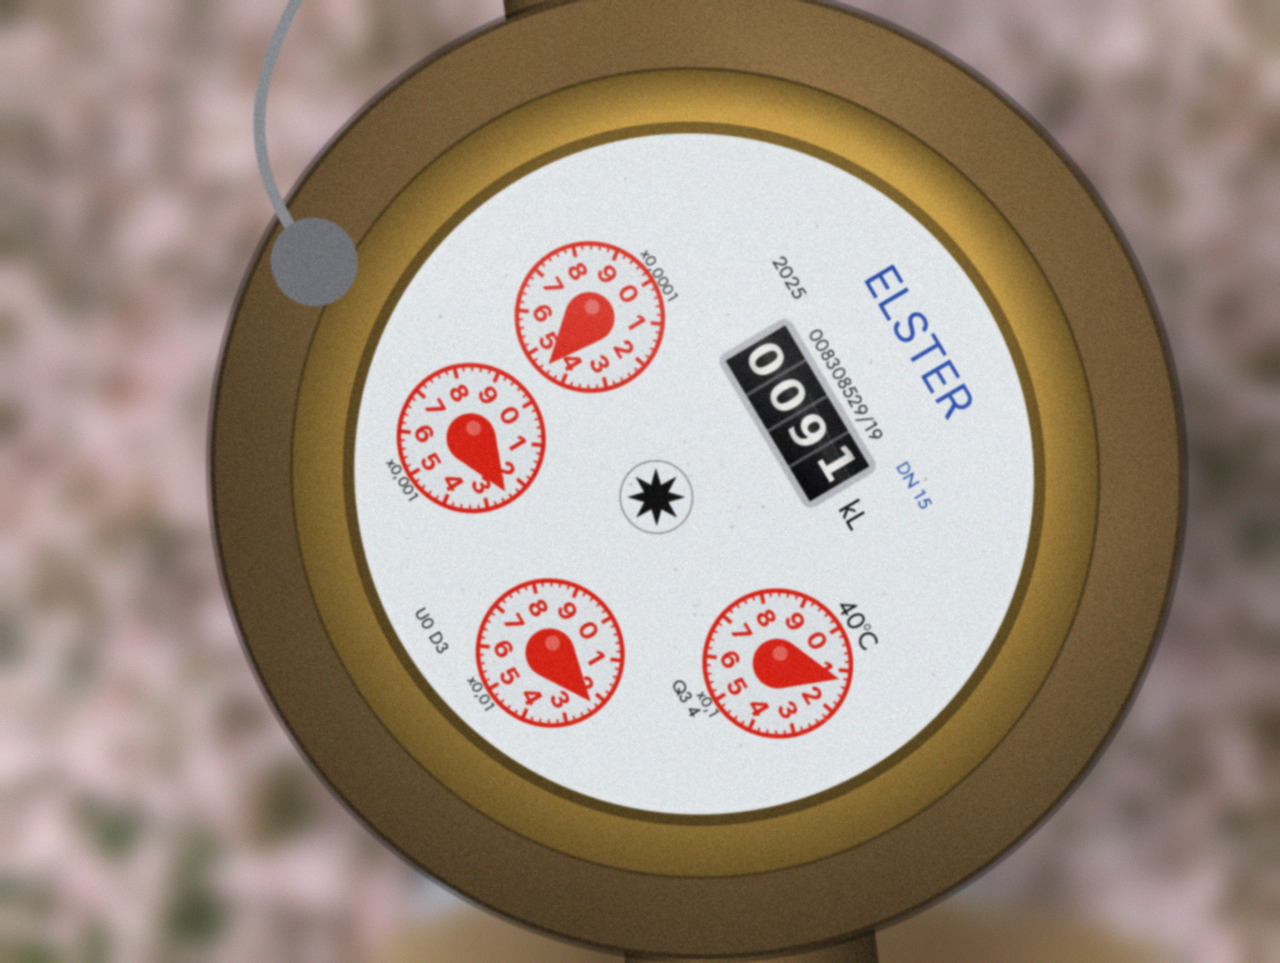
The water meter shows 91.1224 kL
